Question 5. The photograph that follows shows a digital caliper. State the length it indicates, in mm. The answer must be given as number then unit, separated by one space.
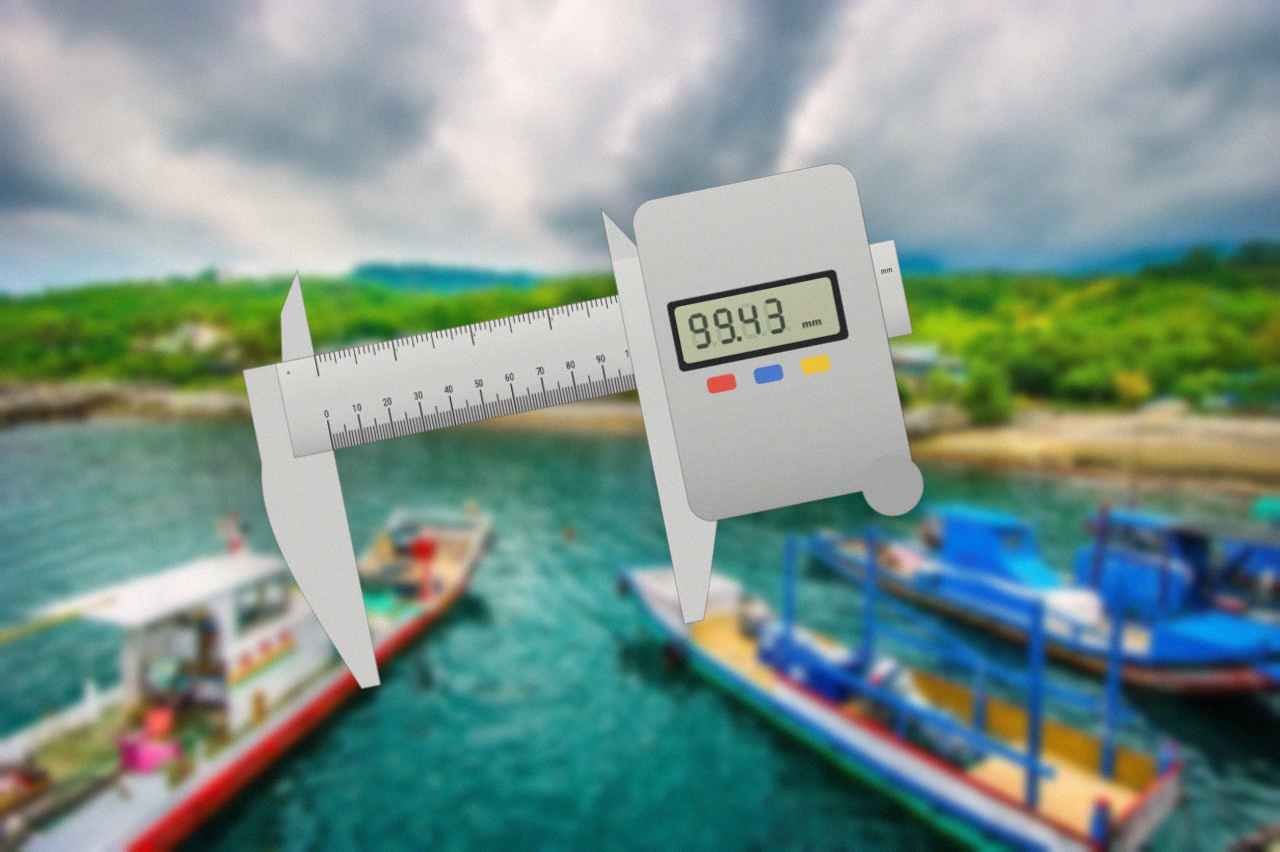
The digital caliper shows 99.43 mm
